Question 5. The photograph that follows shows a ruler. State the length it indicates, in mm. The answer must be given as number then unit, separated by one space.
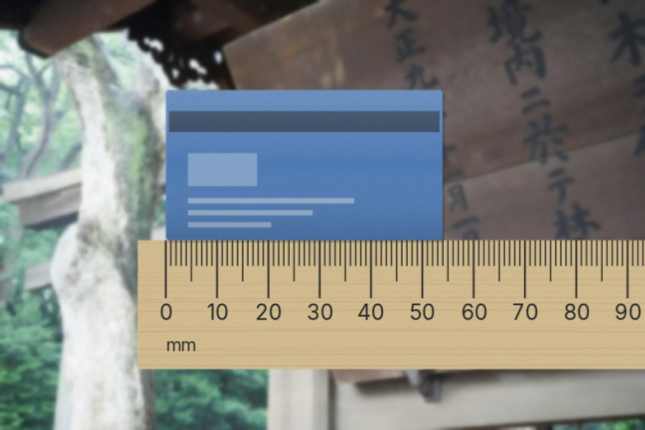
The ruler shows 54 mm
